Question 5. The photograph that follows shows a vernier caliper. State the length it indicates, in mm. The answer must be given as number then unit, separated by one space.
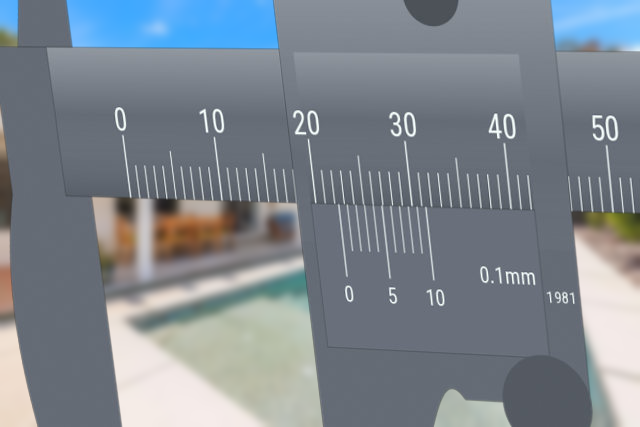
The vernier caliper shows 22.4 mm
